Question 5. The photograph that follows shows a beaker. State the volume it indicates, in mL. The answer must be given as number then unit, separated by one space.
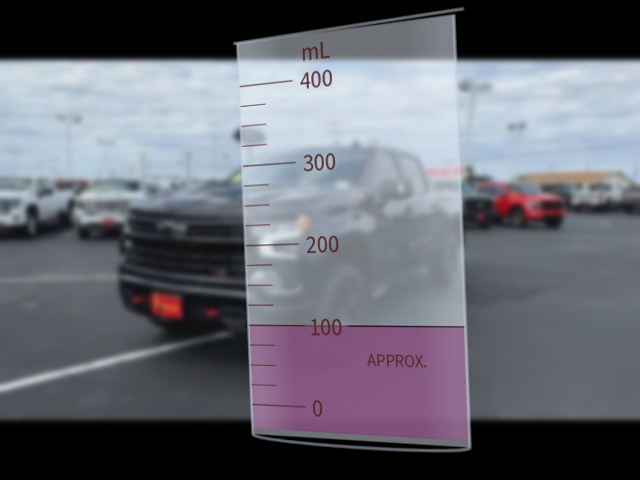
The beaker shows 100 mL
